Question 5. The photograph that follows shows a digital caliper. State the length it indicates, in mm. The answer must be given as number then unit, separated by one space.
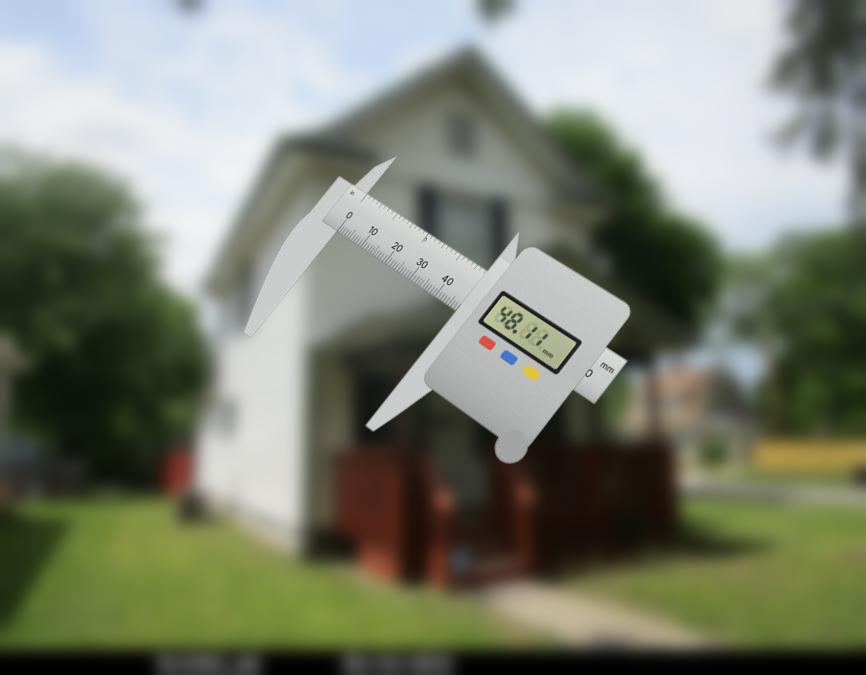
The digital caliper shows 48.11 mm
